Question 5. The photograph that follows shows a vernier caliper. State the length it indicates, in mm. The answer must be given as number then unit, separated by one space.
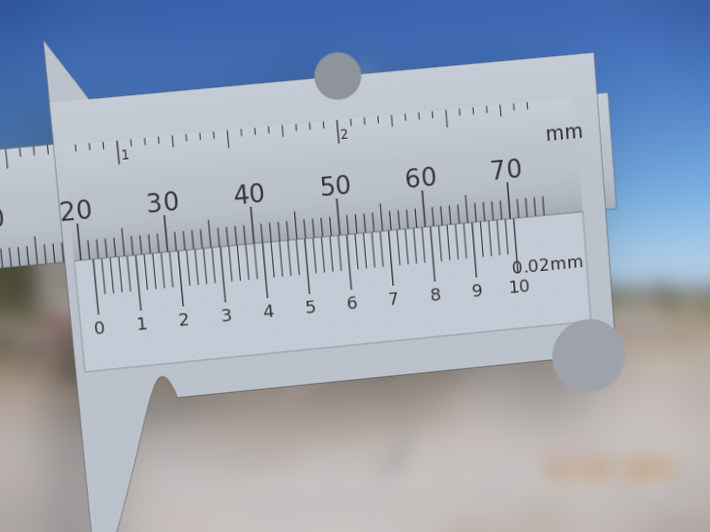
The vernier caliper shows 21.4 mm
